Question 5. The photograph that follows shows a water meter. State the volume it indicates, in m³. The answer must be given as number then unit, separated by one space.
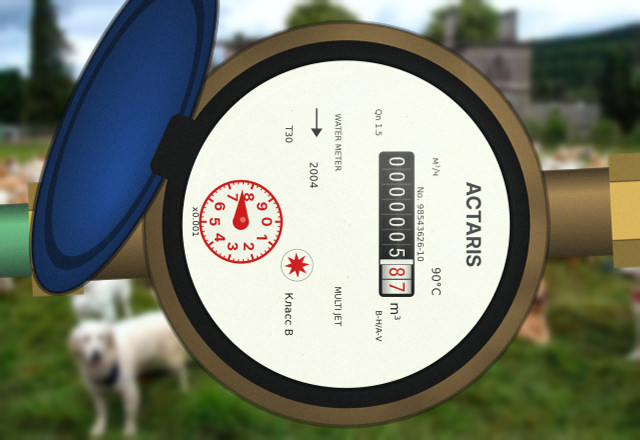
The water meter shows 5.877 m³
